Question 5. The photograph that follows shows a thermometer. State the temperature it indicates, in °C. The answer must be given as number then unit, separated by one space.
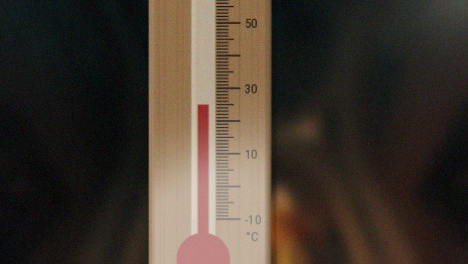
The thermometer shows 25 °C
